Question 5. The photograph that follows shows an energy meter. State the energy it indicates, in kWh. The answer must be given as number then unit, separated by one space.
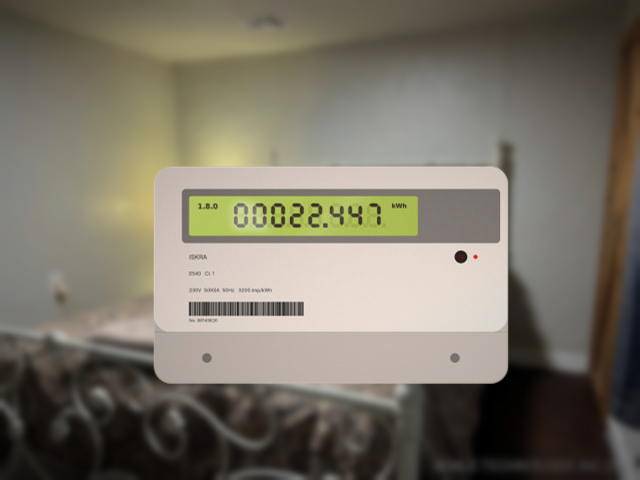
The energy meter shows 22.447 kWh
